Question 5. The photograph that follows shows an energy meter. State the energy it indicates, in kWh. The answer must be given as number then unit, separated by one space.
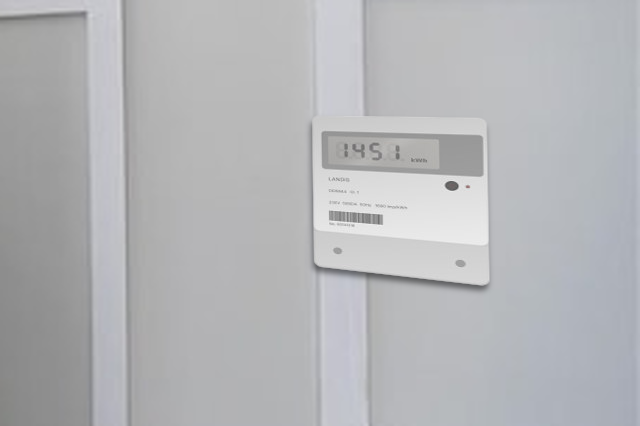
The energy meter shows 1451 kWh
